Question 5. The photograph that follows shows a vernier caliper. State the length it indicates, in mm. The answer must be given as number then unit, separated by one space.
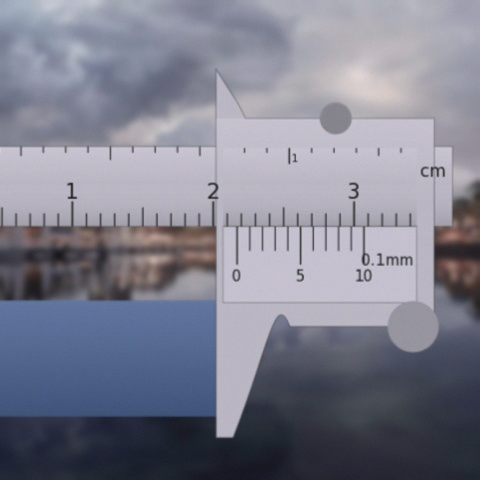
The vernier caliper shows 21.7 mm
